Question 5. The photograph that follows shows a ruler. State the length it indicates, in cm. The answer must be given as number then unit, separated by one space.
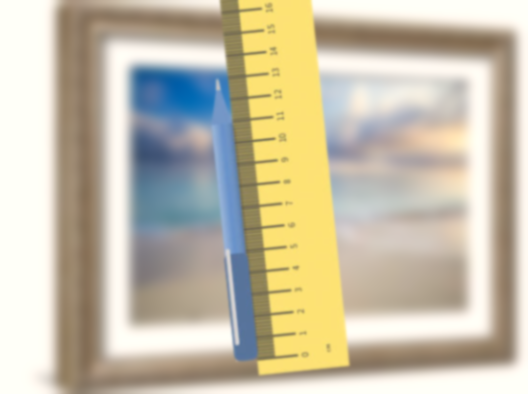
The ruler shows 13 cm
